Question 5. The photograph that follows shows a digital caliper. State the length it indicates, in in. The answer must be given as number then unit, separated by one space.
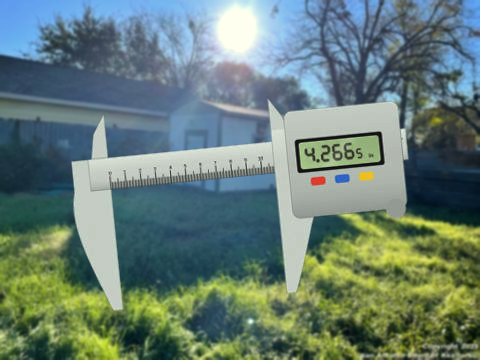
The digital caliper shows 4.2665 in
